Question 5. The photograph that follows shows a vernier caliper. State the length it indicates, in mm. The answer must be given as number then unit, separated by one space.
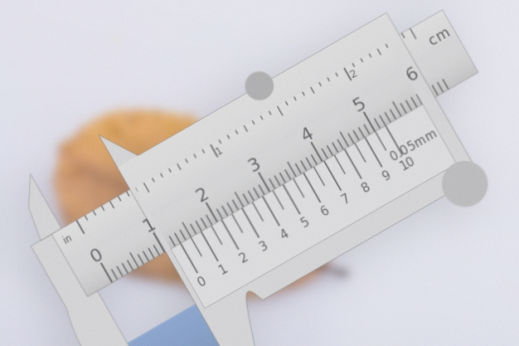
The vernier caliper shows 13.0 mm
